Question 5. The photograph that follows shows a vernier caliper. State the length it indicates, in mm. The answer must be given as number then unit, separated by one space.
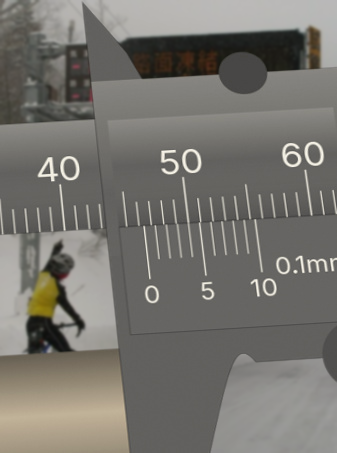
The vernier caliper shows 46.4 mm
